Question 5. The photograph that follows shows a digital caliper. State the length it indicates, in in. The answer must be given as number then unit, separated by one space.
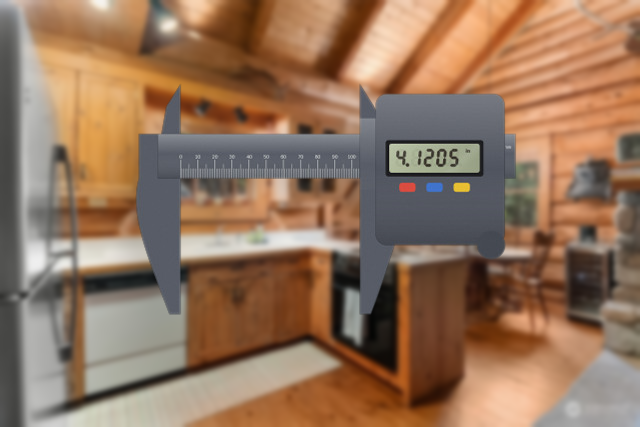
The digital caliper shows 4.1205 in
